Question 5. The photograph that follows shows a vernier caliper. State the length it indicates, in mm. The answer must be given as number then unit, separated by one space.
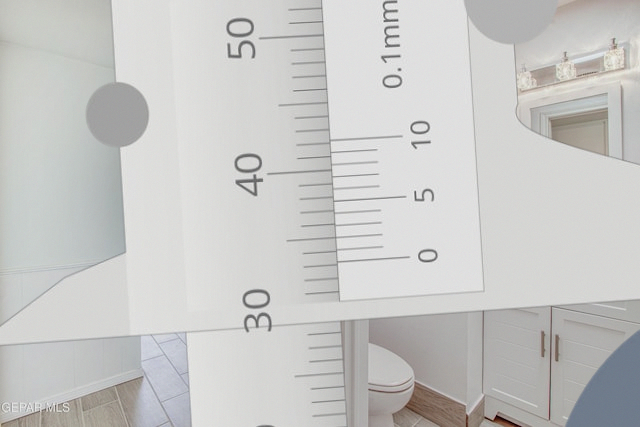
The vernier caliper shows 33.2 mm
